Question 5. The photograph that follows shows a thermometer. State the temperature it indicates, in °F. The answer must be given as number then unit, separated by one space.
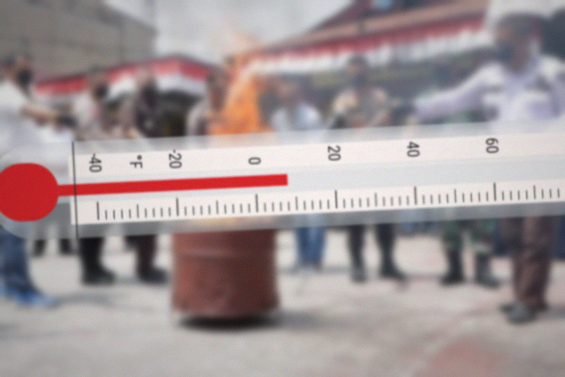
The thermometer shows 8 °F
